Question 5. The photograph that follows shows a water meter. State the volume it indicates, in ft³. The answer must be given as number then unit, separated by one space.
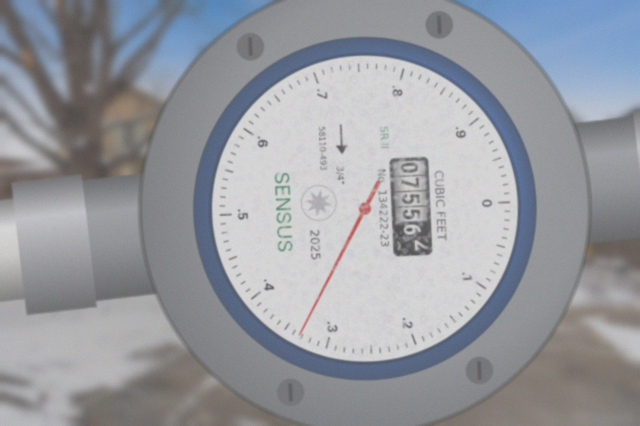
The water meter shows 75562.33 ft³
